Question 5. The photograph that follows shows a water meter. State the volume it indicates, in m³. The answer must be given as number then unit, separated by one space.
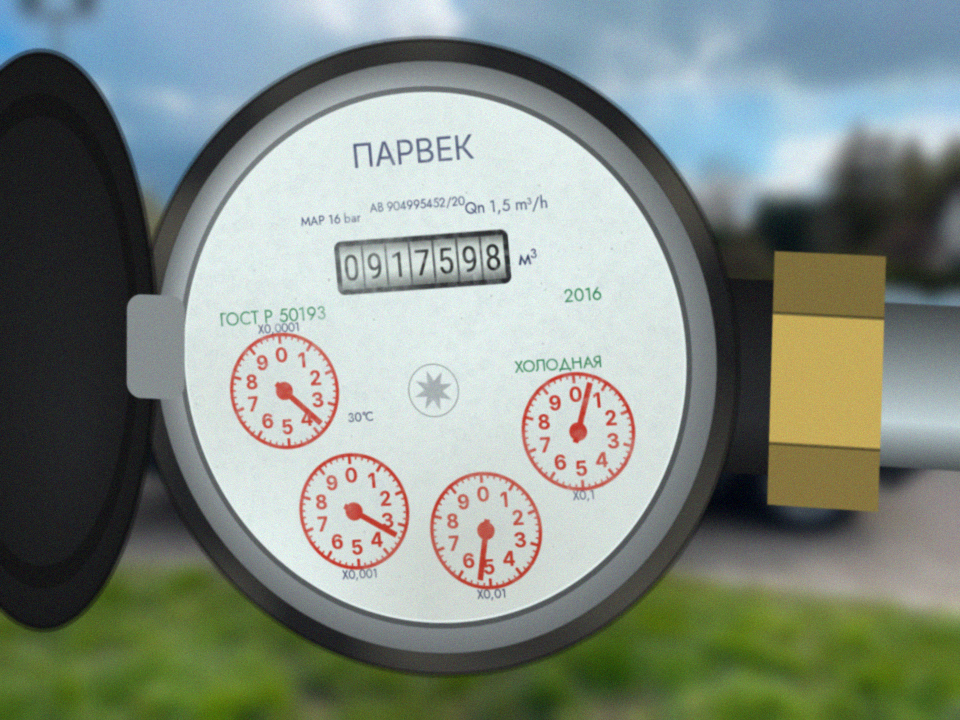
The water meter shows 917598.0533 m³
